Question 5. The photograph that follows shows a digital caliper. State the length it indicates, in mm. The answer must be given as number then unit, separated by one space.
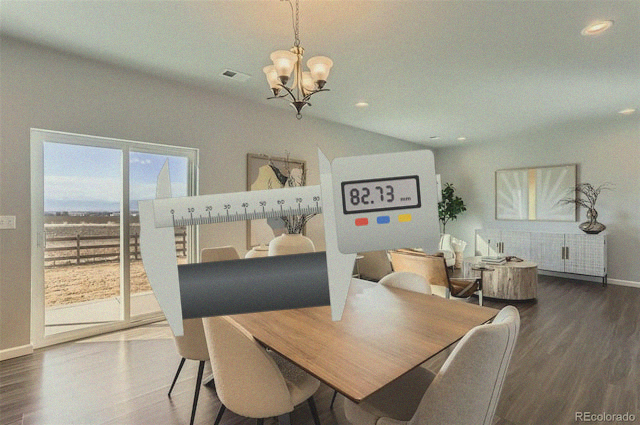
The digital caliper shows 82.73 mm
